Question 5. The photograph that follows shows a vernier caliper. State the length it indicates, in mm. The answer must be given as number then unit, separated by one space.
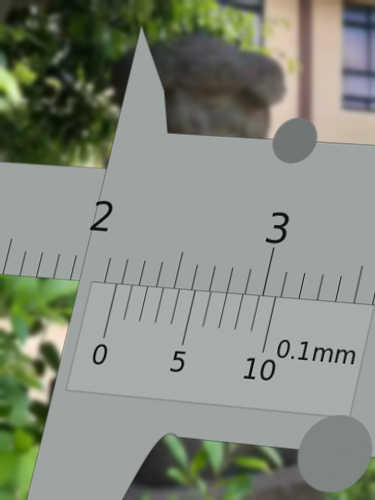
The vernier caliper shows 21.7 mm
